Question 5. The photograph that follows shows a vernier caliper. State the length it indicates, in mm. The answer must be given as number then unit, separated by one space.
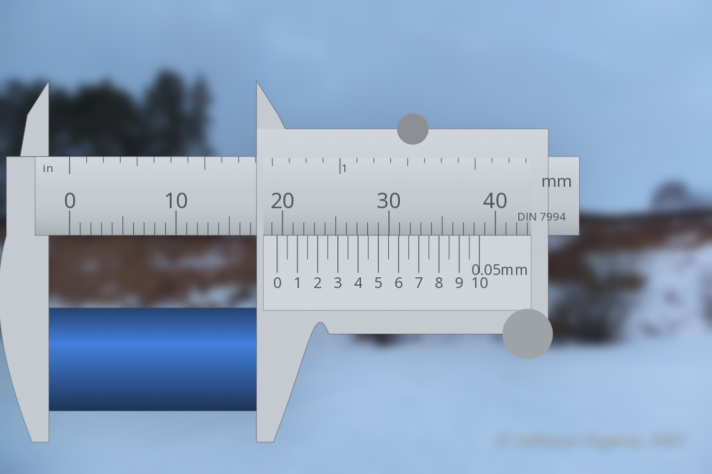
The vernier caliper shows 19.5 mm
